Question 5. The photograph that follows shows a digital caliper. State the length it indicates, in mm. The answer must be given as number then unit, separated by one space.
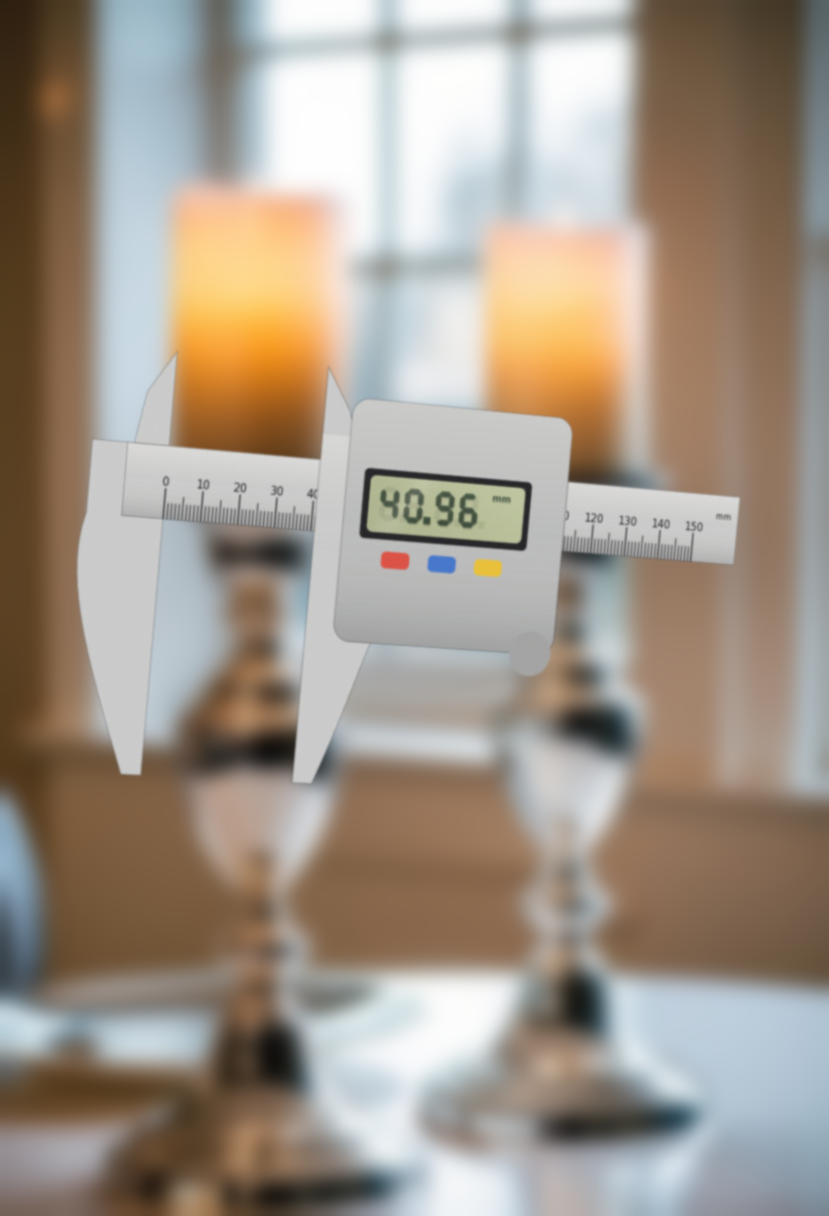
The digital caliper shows 40.96 mm
